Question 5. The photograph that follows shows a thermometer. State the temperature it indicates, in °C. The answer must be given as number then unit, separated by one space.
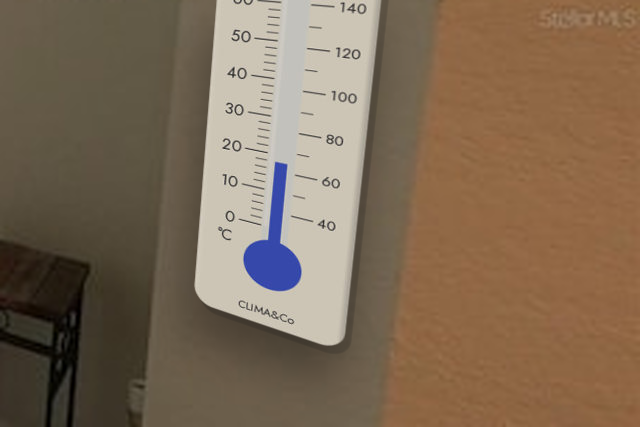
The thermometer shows 18 °C
